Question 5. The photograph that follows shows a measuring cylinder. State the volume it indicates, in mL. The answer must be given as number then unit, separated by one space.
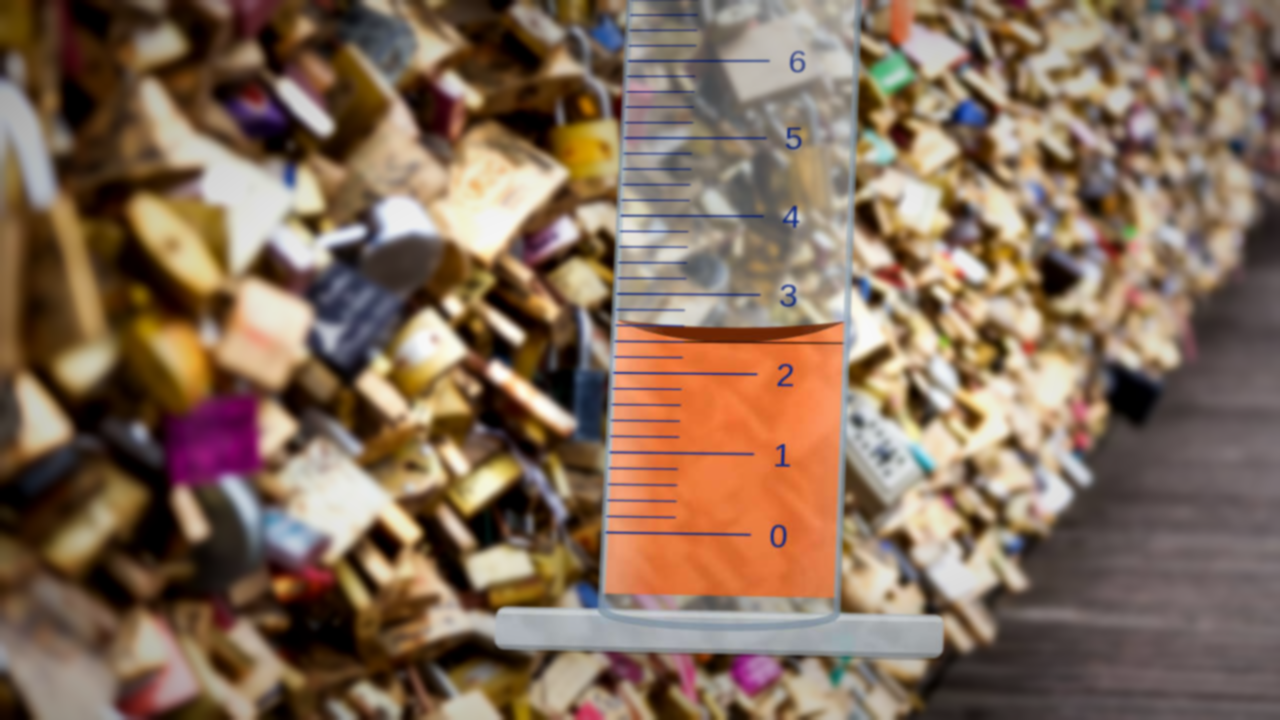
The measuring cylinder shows 2.4 mL
